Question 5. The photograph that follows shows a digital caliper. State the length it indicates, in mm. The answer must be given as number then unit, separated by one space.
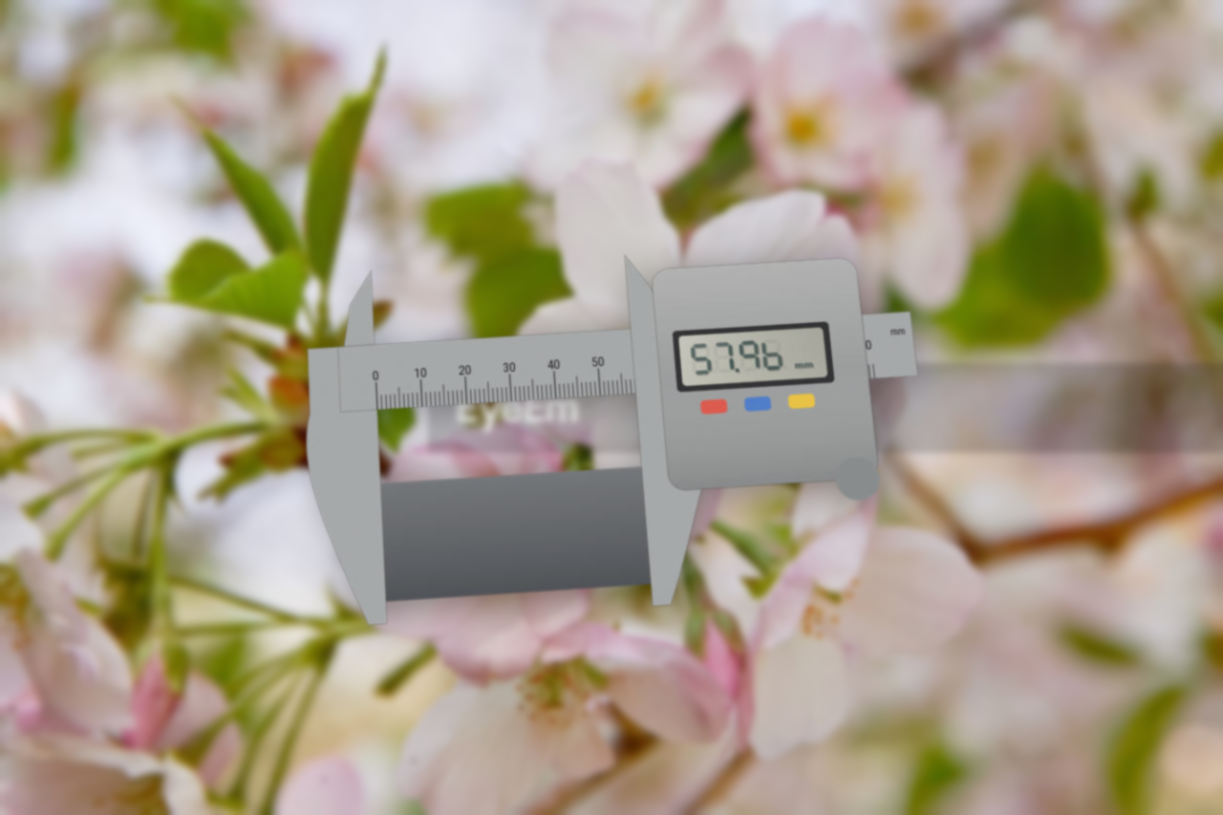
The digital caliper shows 57.96 mm
